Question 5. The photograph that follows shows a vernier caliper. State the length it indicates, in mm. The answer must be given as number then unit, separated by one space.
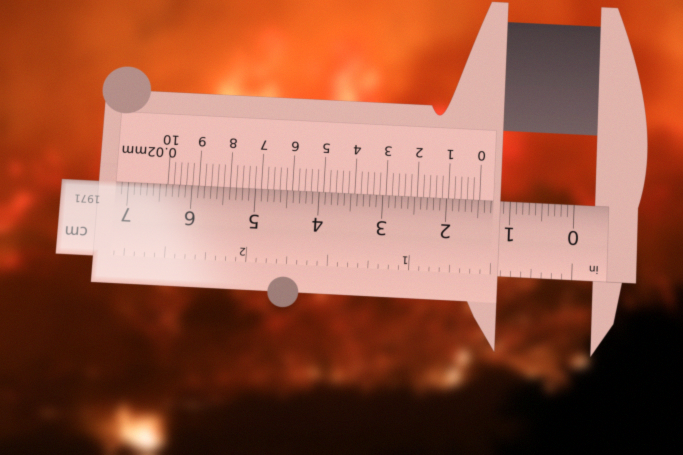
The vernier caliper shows 14.8 mm
